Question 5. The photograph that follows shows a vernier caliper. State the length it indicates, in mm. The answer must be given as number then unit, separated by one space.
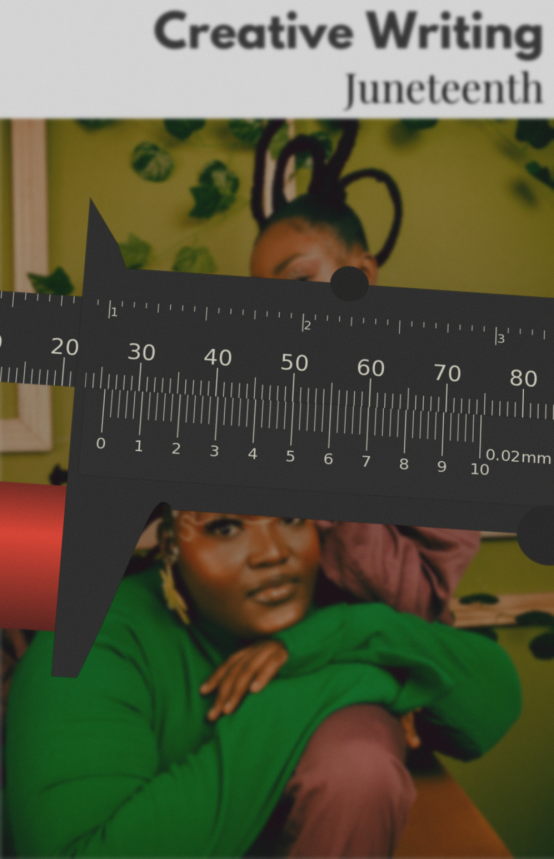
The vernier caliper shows 25.6 mm
